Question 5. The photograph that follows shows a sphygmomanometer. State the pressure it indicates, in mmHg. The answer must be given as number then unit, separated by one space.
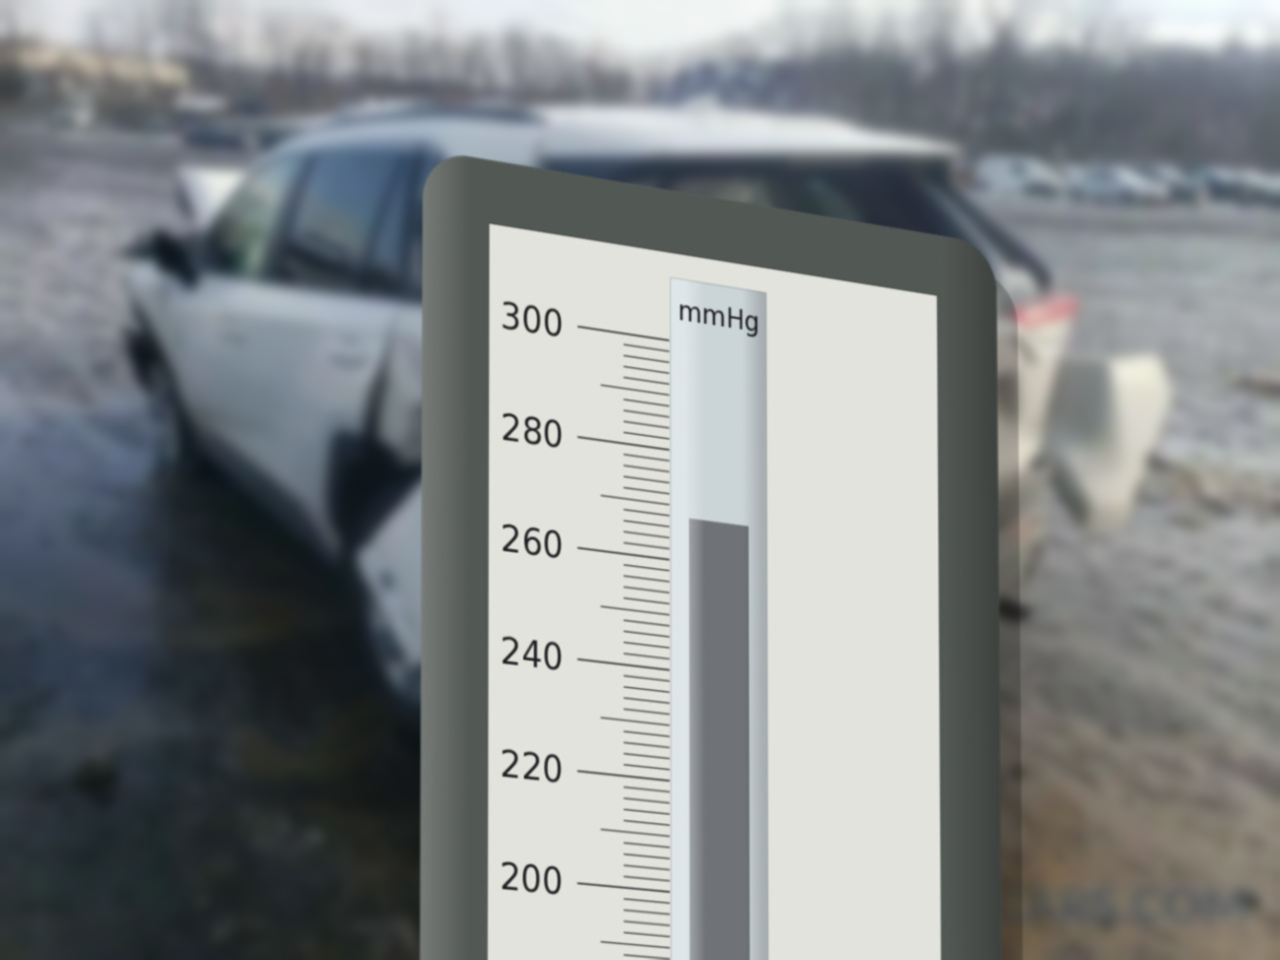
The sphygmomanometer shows 268 mmHg
